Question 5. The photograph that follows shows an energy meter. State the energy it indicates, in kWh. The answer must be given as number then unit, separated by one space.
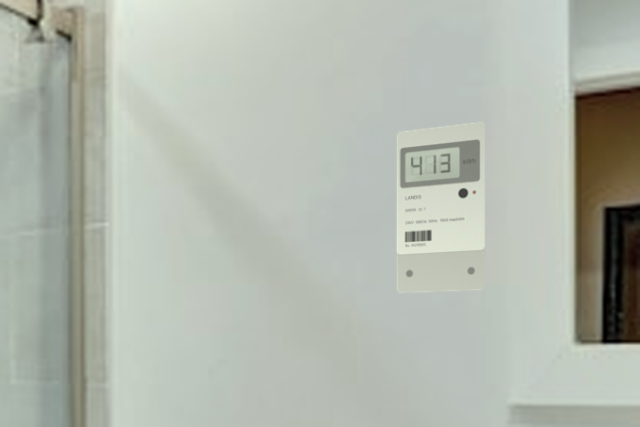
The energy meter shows 413 kWh
